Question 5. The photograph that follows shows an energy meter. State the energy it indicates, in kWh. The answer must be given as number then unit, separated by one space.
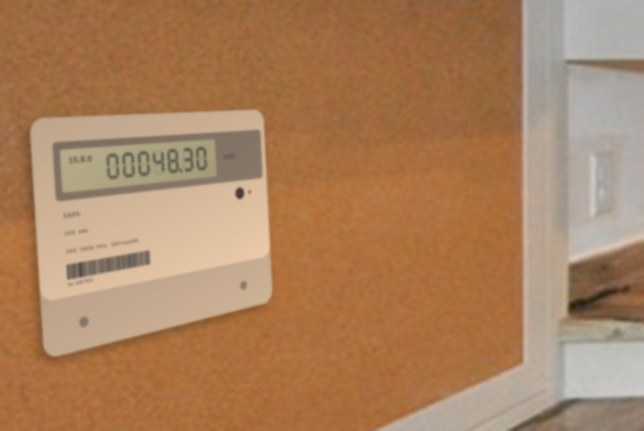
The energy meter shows 48.30 kWh
